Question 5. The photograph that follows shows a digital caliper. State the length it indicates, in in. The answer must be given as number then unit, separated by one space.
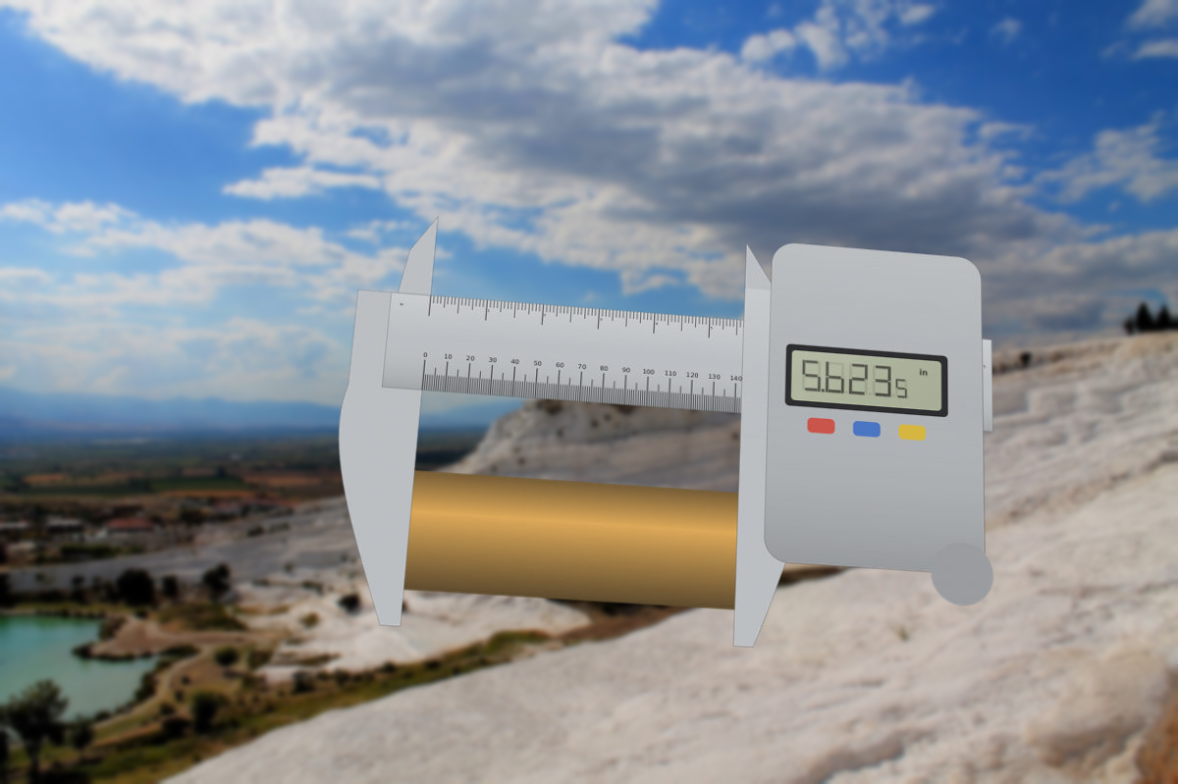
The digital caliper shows 5.6235 in
